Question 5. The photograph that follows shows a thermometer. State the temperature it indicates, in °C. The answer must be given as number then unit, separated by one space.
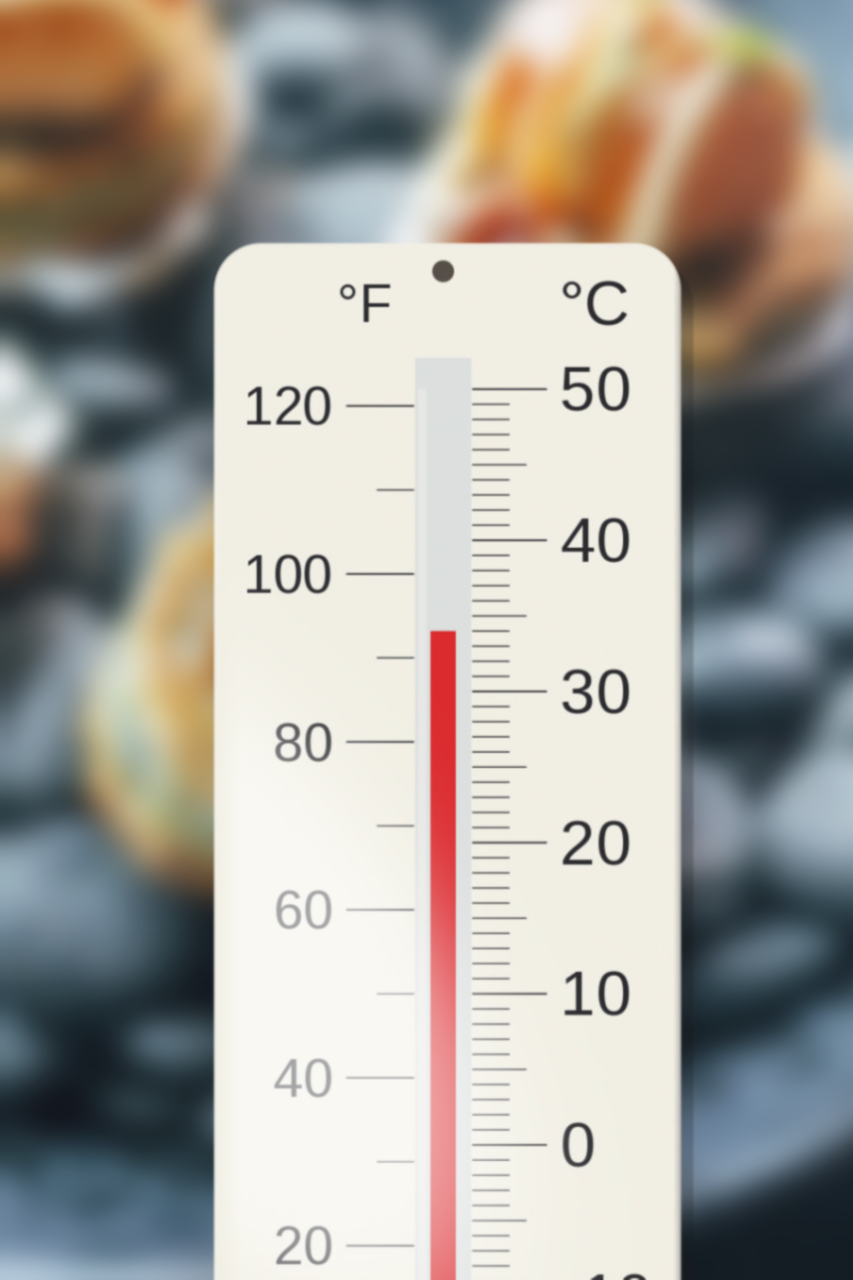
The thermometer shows 34 °C
